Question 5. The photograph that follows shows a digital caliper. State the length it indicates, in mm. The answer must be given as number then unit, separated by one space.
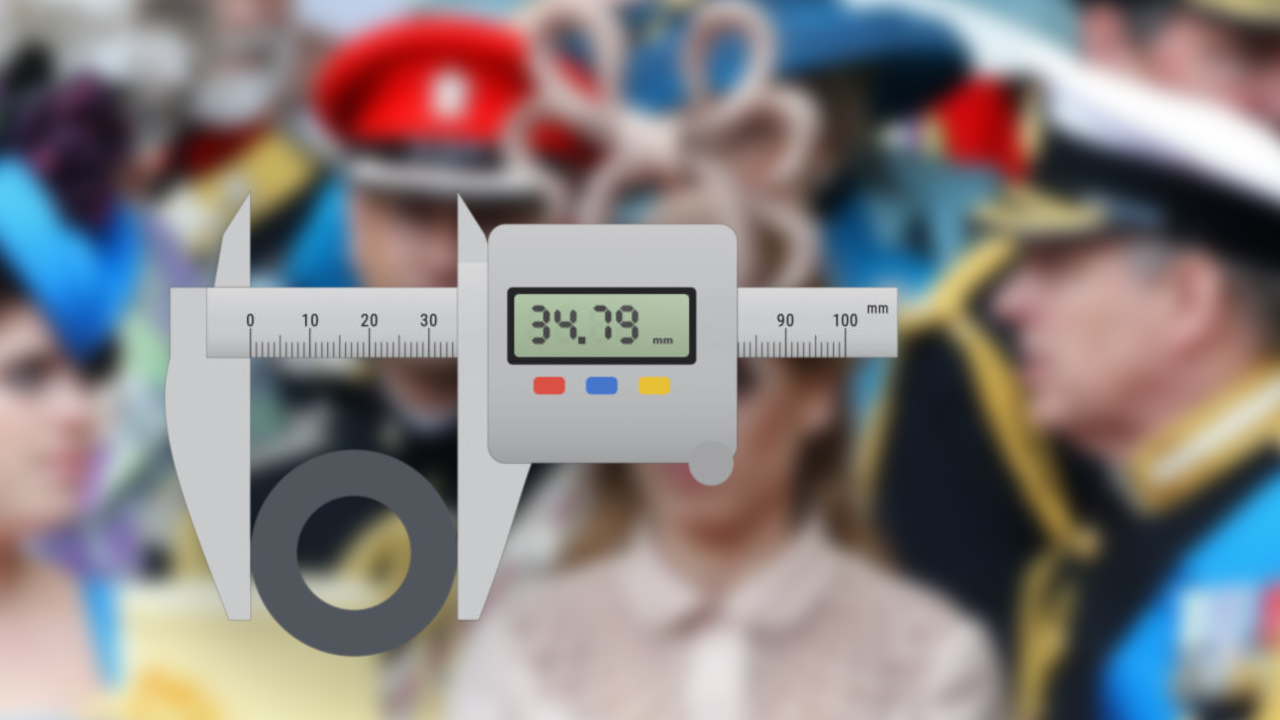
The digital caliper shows 34.79 mm
